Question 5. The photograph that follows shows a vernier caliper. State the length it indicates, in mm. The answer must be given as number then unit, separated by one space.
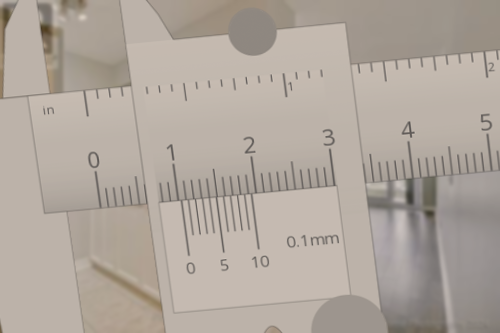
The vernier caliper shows 10.4 mm
